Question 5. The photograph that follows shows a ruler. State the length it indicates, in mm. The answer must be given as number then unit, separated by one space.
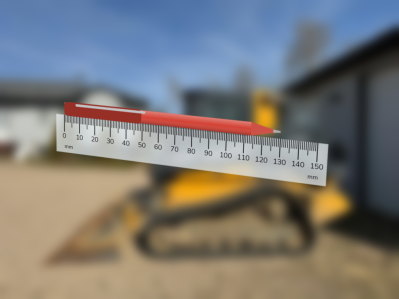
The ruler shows 130 mm
